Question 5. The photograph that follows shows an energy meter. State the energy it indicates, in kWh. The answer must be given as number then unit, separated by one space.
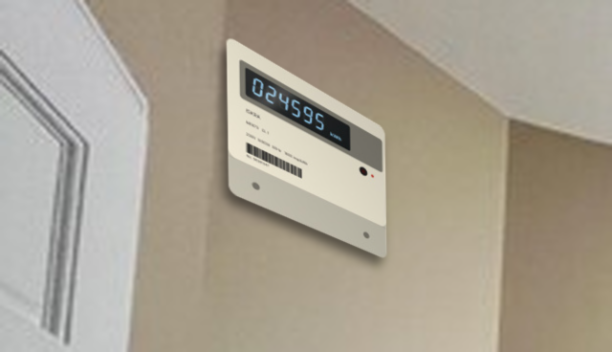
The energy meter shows 24595 kWh
